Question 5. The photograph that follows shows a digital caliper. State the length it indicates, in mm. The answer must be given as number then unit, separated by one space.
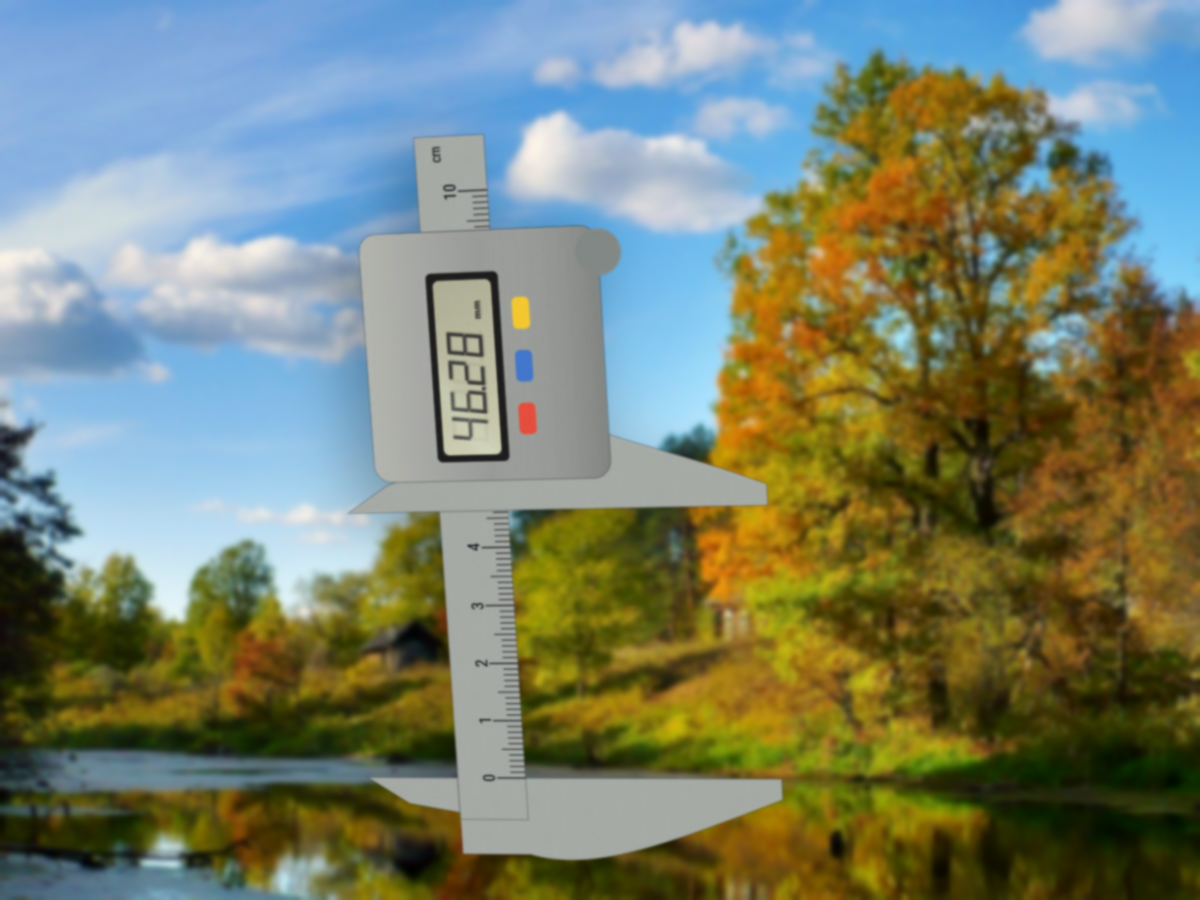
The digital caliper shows 46.28 mm
